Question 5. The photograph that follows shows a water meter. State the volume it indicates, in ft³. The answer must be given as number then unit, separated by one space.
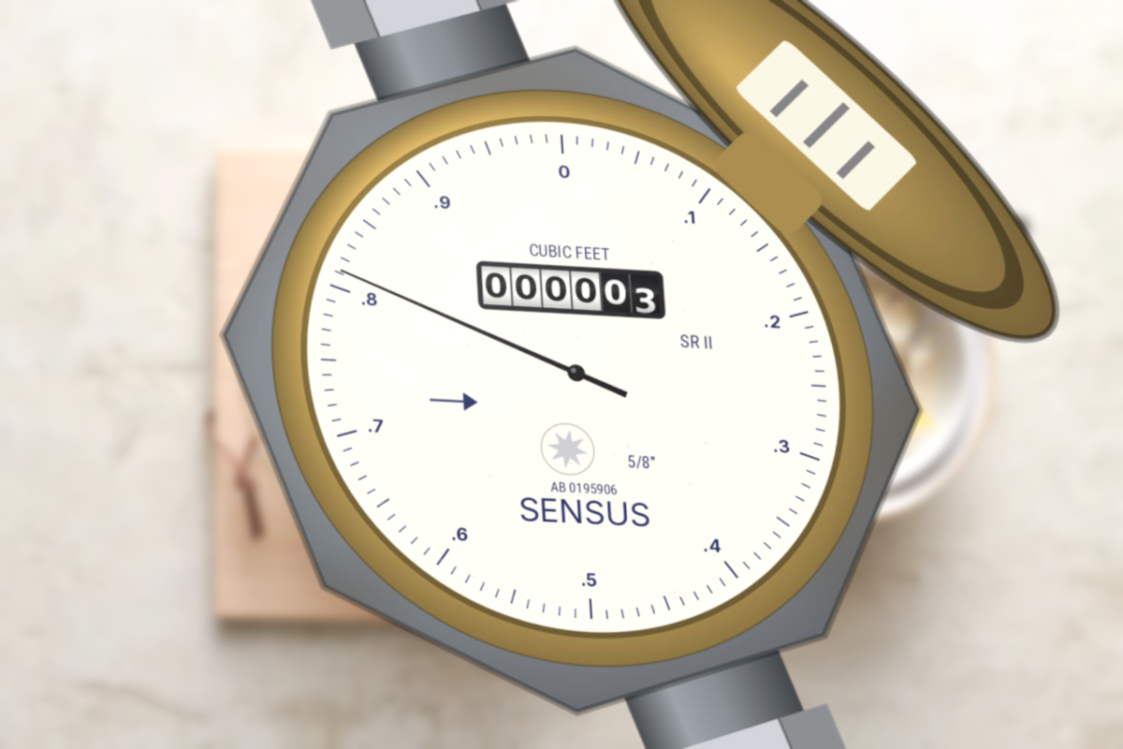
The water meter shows 2.81 ft³
